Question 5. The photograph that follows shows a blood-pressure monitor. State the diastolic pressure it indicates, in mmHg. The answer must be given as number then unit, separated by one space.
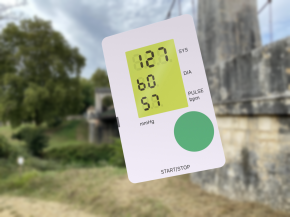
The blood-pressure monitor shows 60 mmHg
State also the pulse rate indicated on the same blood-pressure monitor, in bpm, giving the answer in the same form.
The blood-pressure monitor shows 57 bpm
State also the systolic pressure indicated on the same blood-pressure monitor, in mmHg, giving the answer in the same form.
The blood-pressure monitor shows 127 mmHg
